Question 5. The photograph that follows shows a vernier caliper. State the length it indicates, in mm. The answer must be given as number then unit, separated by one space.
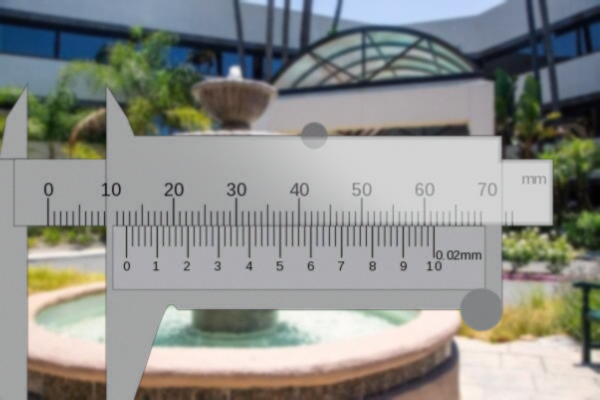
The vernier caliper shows 12.5 mm
